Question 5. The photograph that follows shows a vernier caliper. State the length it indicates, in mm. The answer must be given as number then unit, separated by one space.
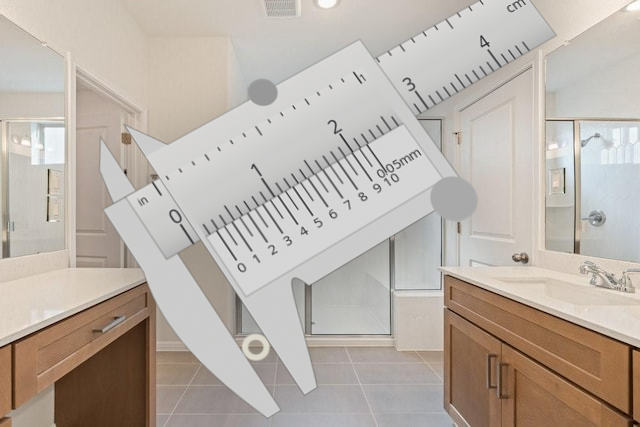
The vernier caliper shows 2.8 mm
